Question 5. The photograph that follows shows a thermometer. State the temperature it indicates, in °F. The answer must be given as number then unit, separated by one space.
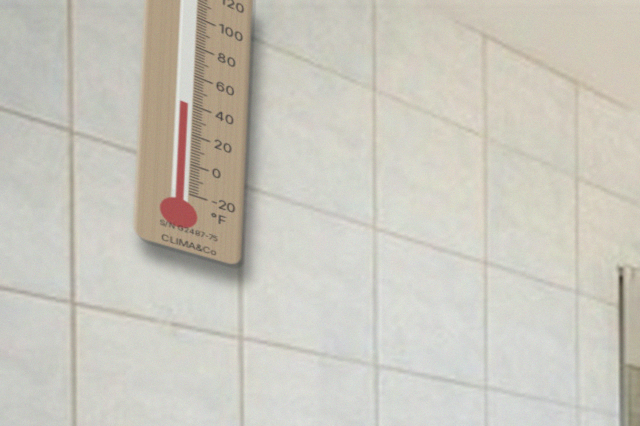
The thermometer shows 40 °F
